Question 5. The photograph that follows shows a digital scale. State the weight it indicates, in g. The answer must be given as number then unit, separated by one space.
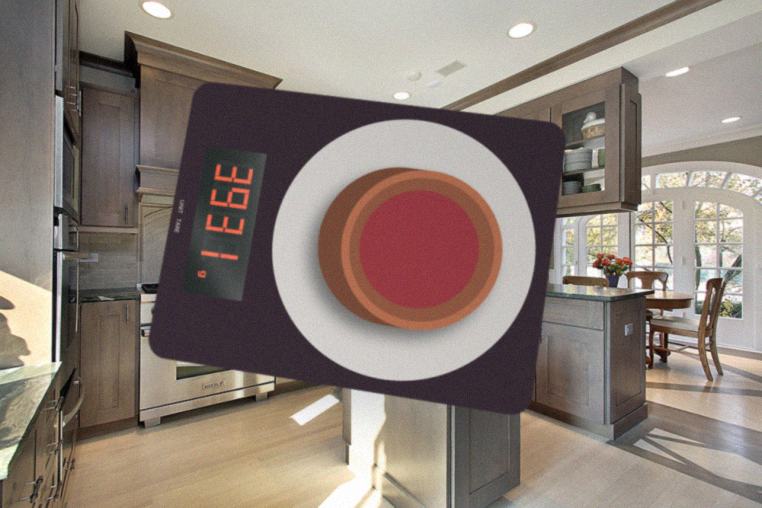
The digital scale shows 3931 g
